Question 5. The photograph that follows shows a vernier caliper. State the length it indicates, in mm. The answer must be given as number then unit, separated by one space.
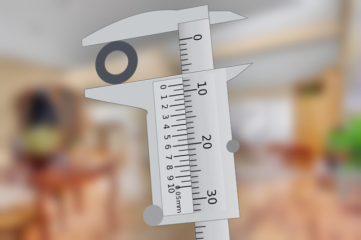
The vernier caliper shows 8.6 mm
